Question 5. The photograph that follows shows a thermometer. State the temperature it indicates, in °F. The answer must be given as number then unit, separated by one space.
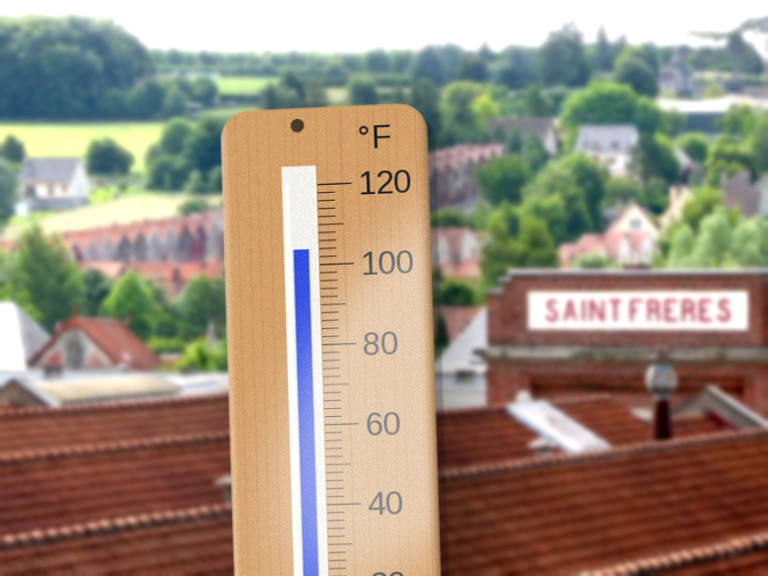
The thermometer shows 104 °F
